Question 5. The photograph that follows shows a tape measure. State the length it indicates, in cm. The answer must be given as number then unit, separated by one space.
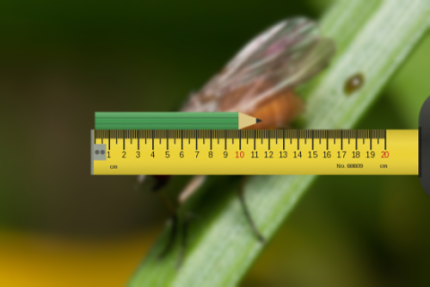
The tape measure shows 11.5 cm
